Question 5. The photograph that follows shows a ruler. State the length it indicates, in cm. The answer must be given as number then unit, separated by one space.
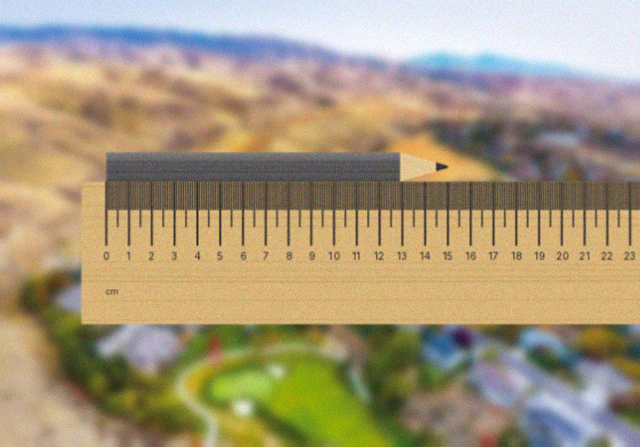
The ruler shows 15 cm
